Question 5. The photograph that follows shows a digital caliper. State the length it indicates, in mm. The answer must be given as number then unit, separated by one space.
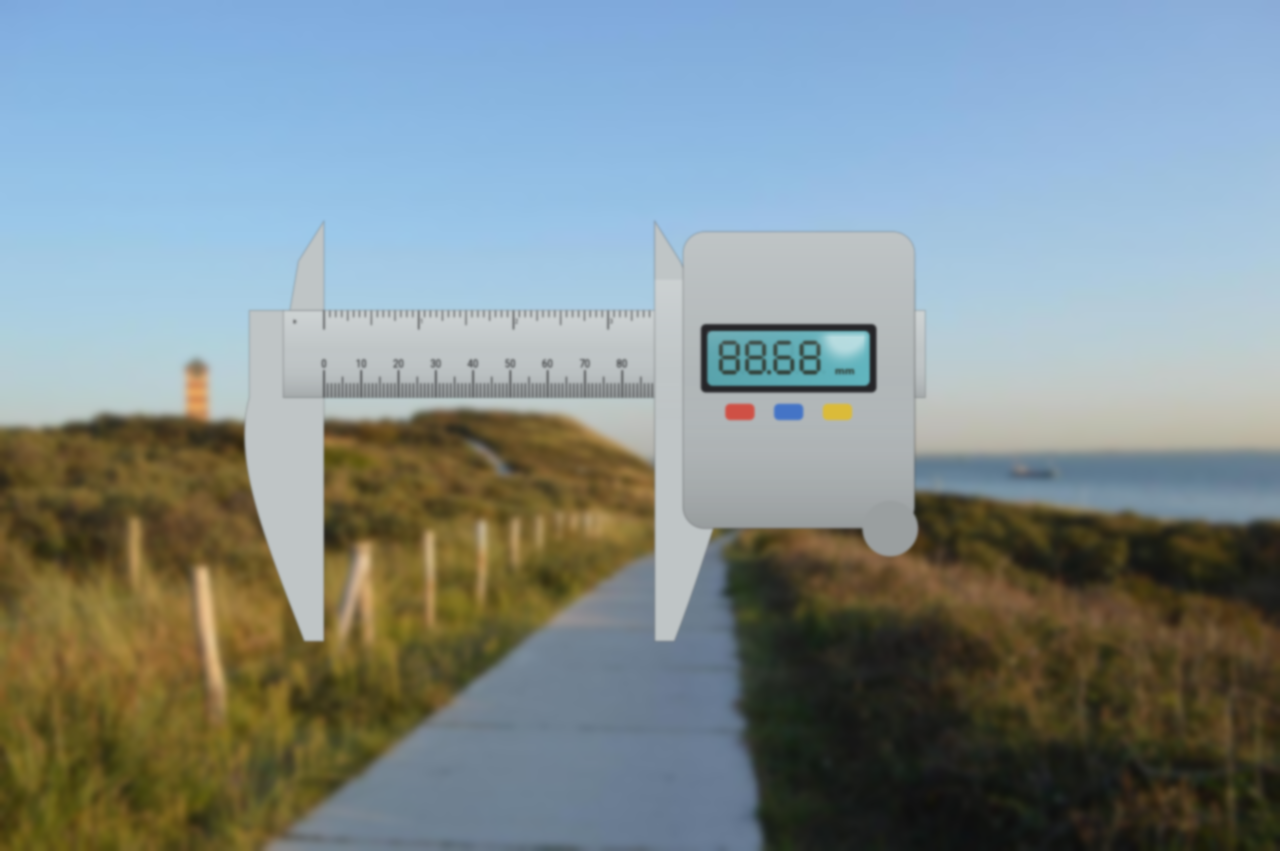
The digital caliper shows 88.68 mm
